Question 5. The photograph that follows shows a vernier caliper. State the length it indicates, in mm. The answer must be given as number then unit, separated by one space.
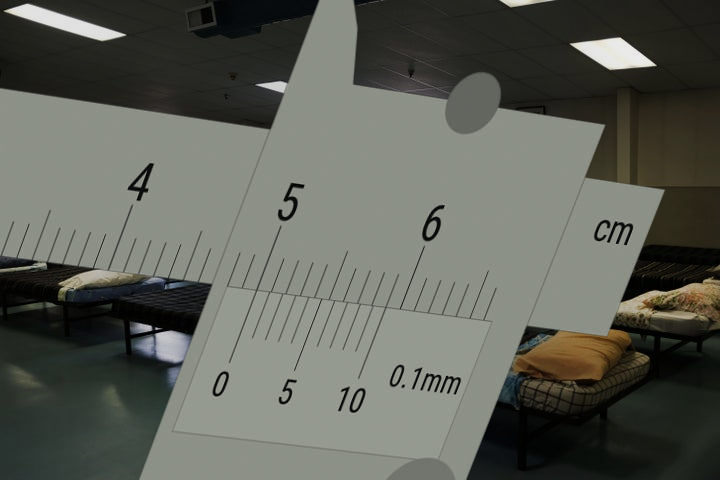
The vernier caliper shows 50.0 mm
